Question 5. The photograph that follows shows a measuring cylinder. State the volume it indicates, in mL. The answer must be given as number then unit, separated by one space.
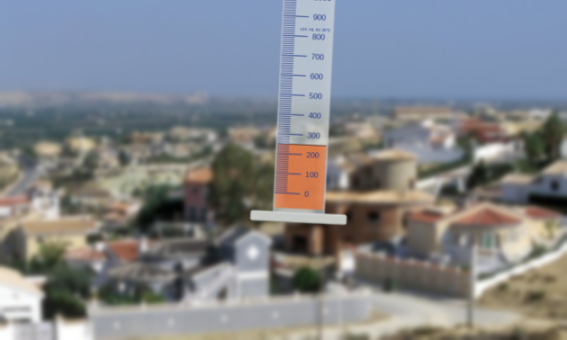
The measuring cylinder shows 250 mL
